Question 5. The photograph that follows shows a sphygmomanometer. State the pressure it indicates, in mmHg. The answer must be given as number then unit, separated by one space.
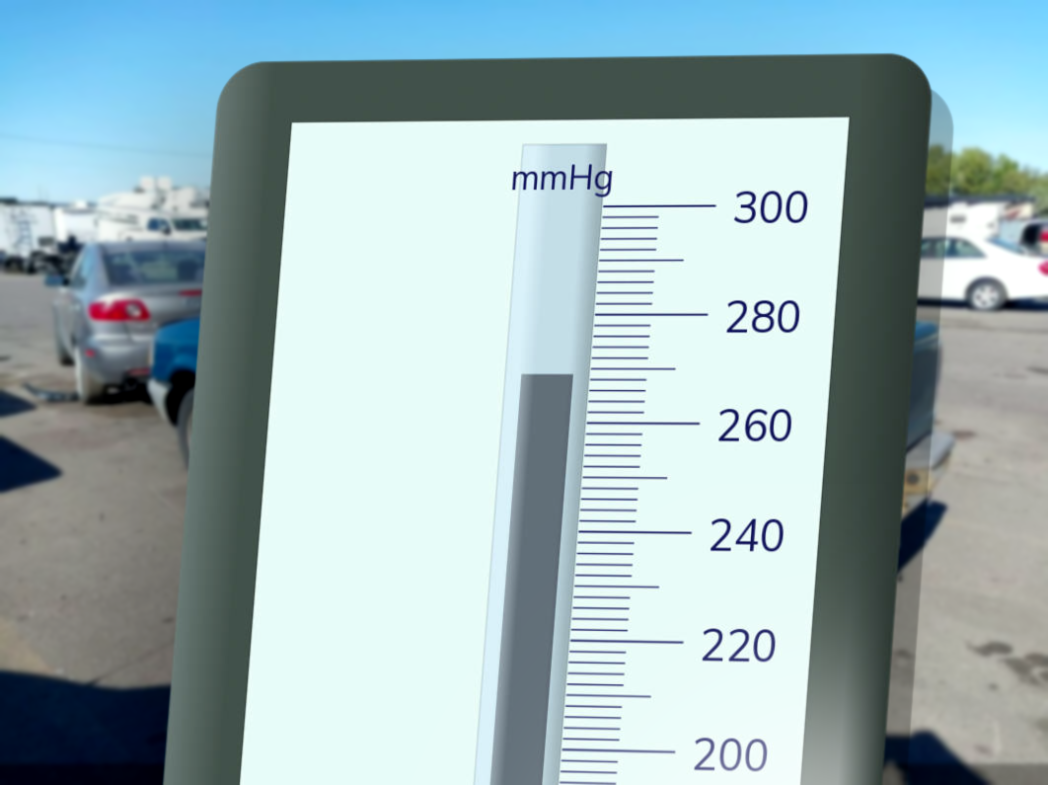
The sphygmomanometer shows 269 mmHg
